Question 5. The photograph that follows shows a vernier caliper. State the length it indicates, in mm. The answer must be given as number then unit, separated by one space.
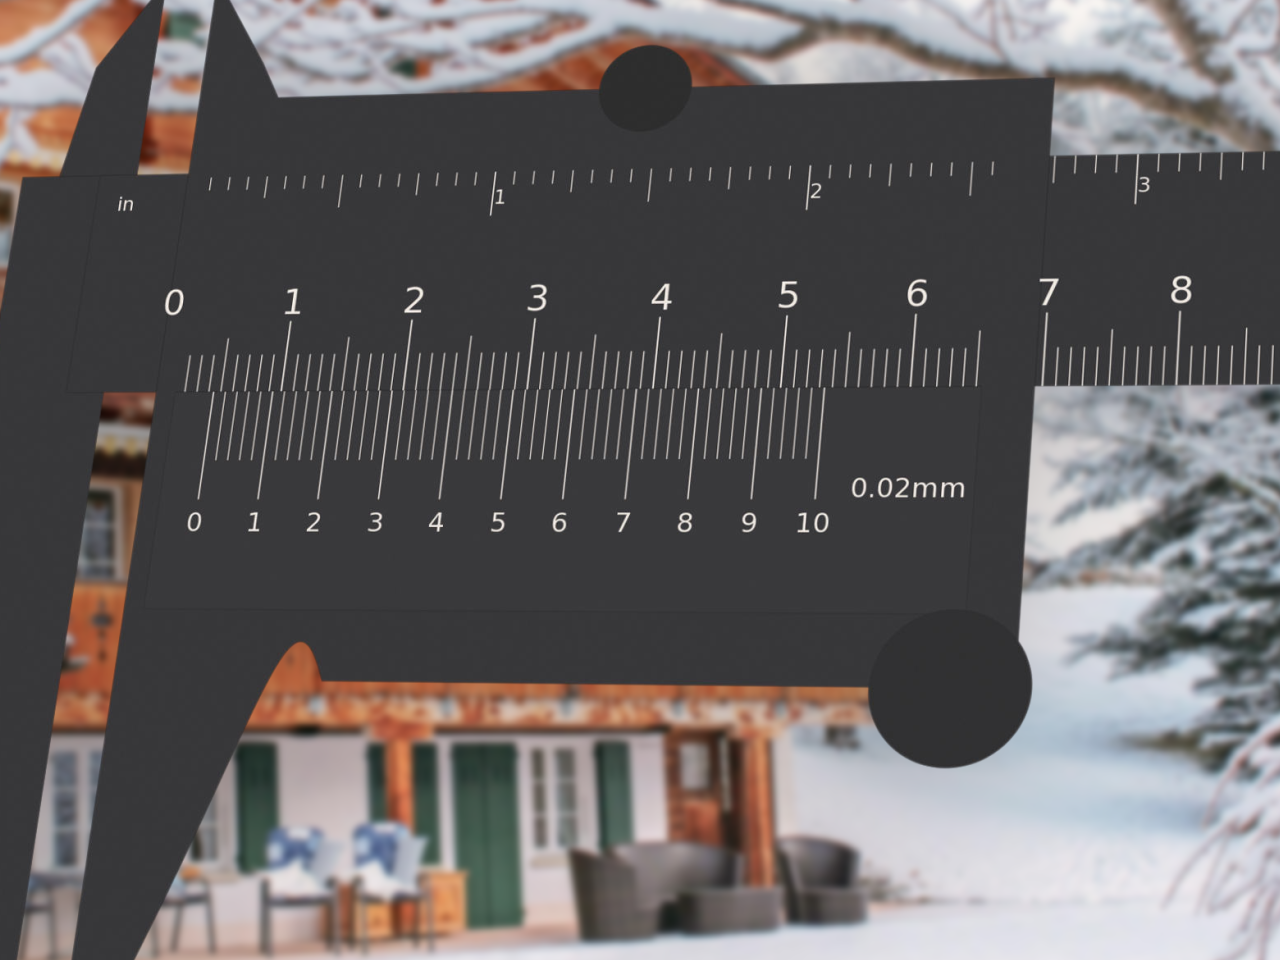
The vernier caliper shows 4.4 mm
